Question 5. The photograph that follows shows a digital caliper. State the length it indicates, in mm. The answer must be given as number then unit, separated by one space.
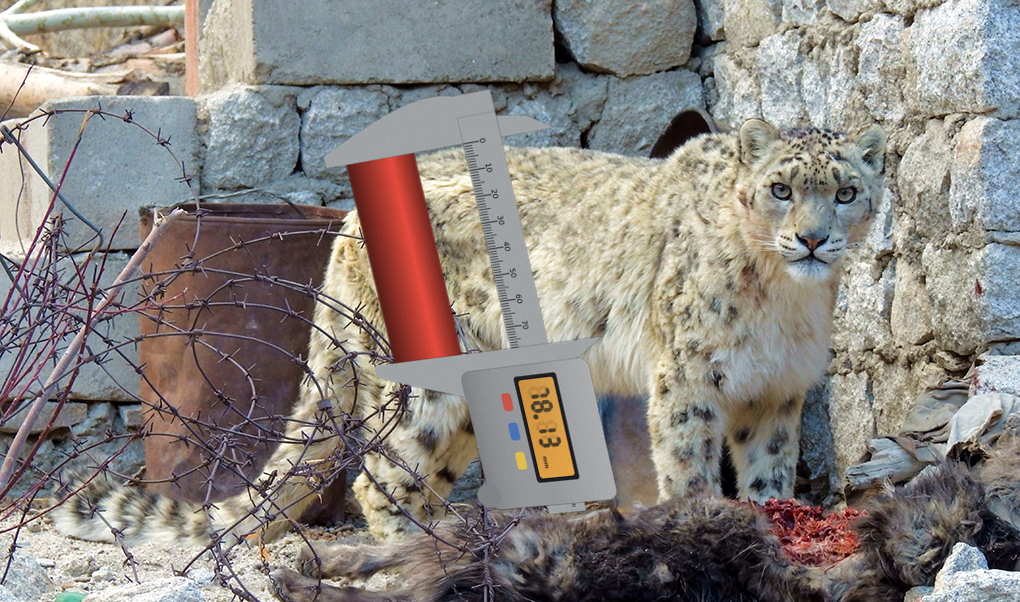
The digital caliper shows 78.13 mm
